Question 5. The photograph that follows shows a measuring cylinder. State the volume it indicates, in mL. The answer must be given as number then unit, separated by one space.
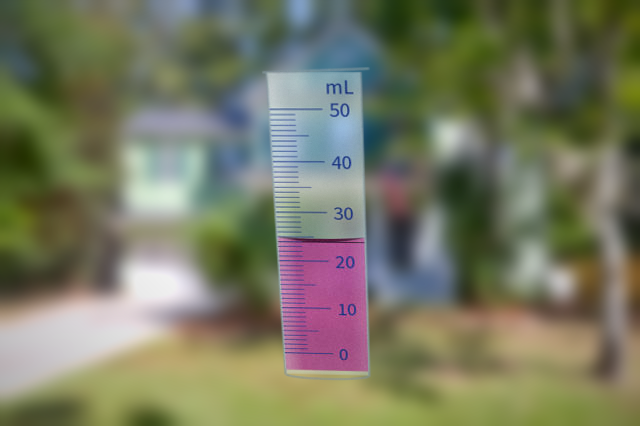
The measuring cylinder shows 24 mL
